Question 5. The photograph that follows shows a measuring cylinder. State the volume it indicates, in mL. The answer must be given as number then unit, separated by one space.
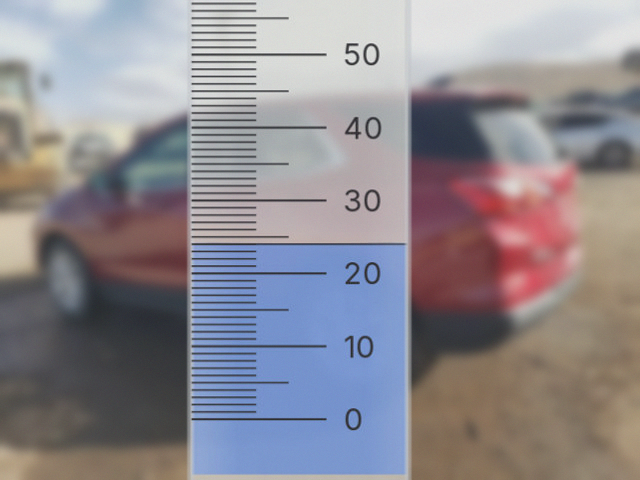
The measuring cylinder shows 24 mL
